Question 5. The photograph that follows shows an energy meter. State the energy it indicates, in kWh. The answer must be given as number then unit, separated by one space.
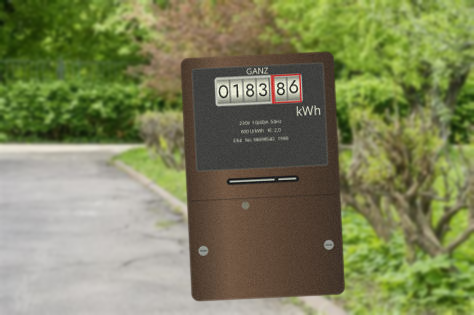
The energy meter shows 183.86 kWh
